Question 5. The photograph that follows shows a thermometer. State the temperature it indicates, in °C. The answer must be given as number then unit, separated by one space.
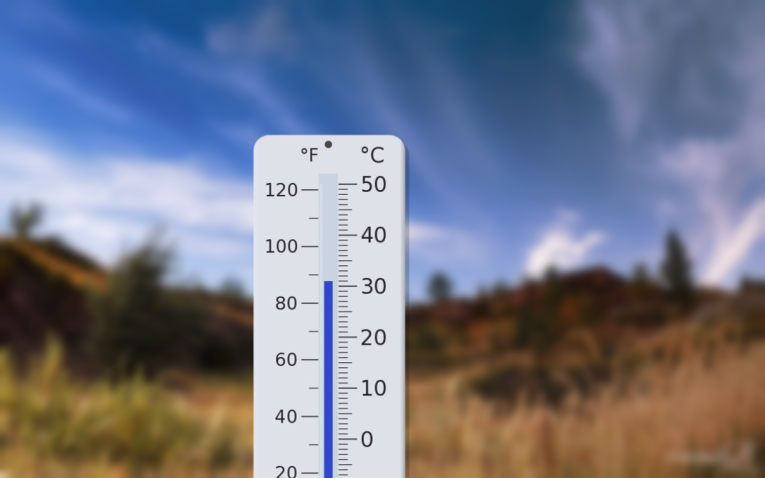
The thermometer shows 31 °C
